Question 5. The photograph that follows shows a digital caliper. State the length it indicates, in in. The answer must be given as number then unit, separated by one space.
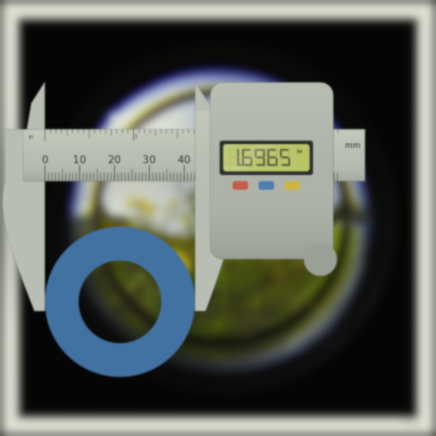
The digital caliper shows 1.6965 in
